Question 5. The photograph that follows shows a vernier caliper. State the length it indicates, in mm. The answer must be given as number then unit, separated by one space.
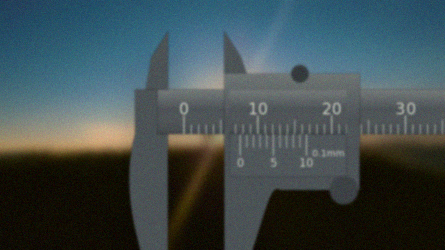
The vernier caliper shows 7.6 mm
